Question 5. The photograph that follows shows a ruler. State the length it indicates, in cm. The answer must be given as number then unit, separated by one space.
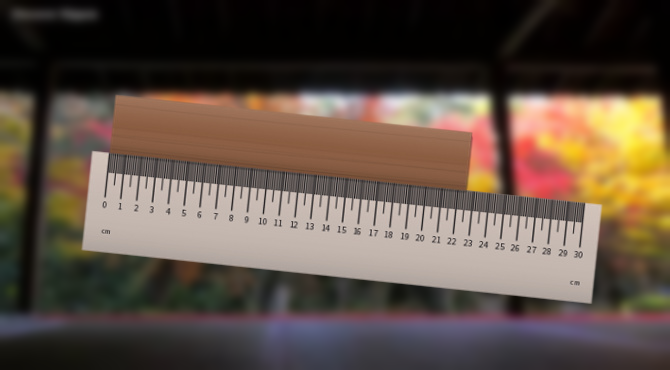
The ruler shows 22.5 cm
